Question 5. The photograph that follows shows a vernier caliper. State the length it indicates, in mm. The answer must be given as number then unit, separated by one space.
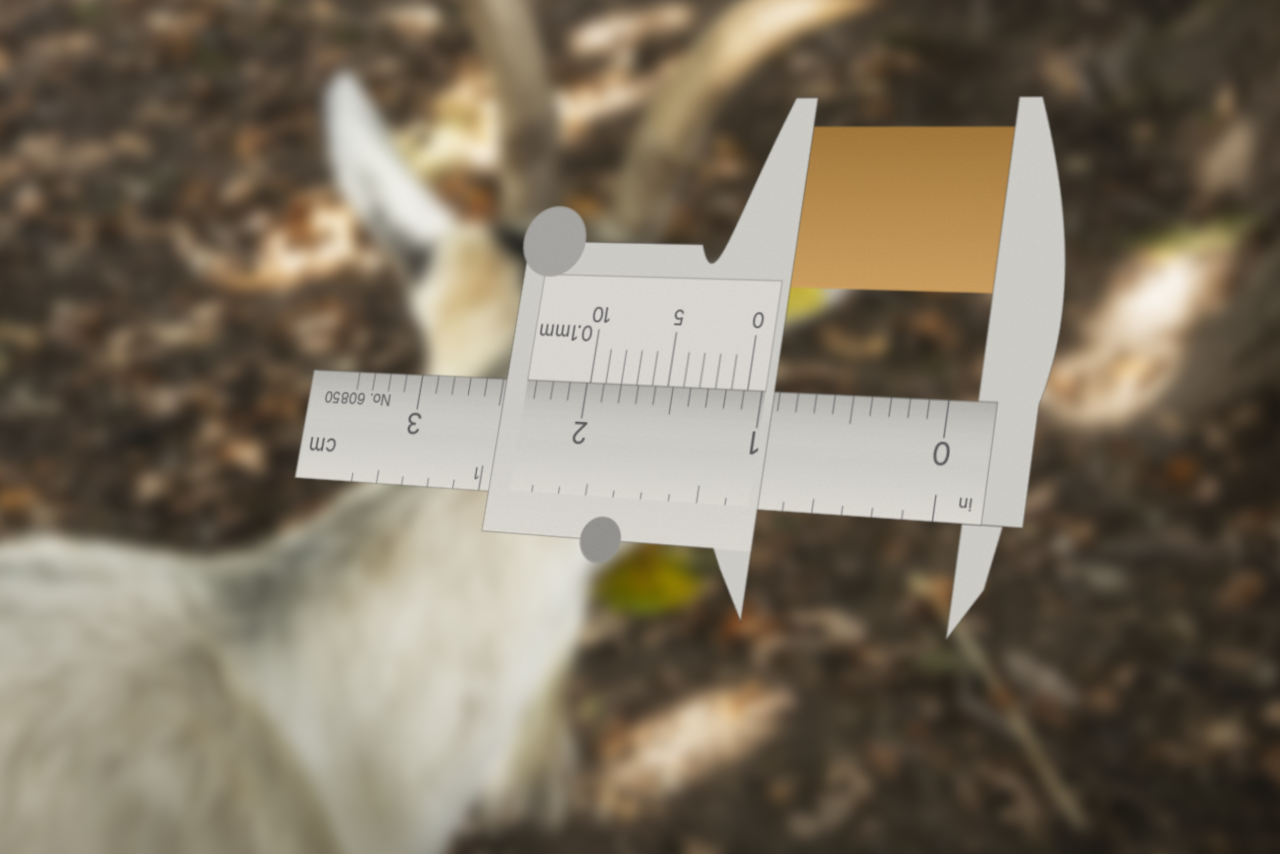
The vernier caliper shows 10.8 mm
